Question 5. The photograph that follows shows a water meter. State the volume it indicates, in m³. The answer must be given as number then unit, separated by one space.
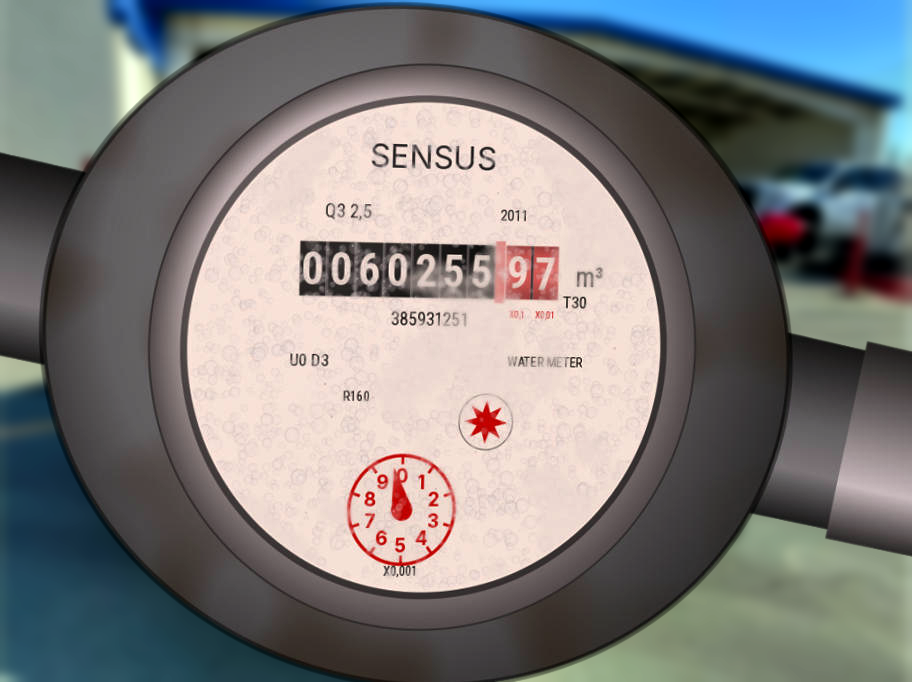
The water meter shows 60255.969 m³
